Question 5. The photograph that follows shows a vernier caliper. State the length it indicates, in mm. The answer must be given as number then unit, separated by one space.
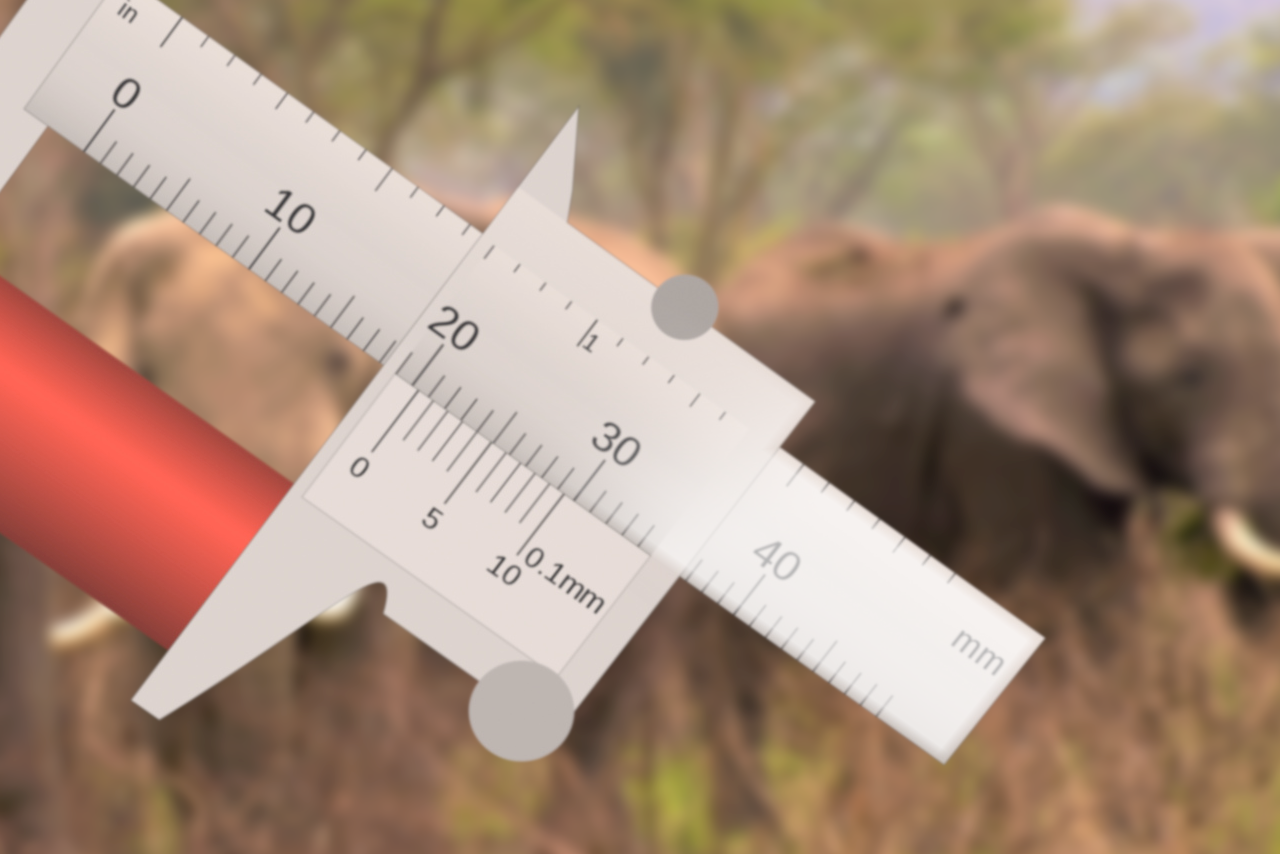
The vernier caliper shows 20.4 mm
